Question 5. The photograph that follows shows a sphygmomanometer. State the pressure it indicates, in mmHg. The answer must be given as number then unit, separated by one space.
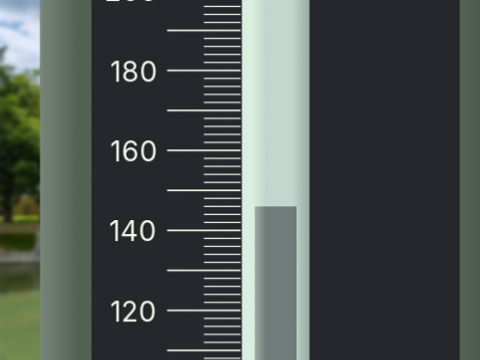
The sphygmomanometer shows 146 mmHg
